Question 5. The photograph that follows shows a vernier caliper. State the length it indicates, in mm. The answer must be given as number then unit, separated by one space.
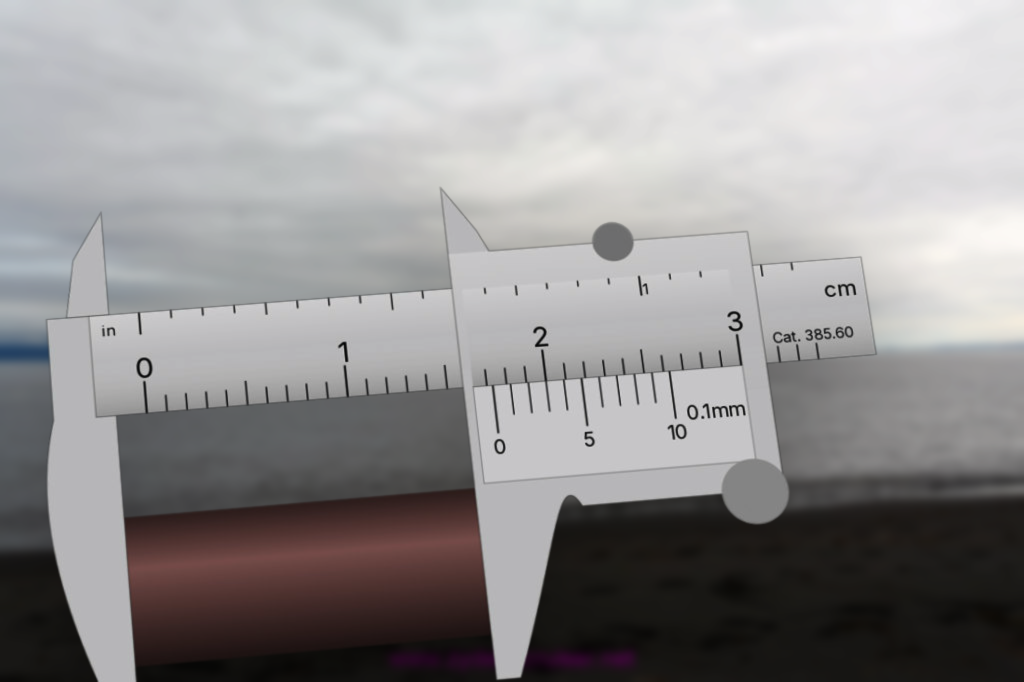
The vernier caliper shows 17.3 mm
